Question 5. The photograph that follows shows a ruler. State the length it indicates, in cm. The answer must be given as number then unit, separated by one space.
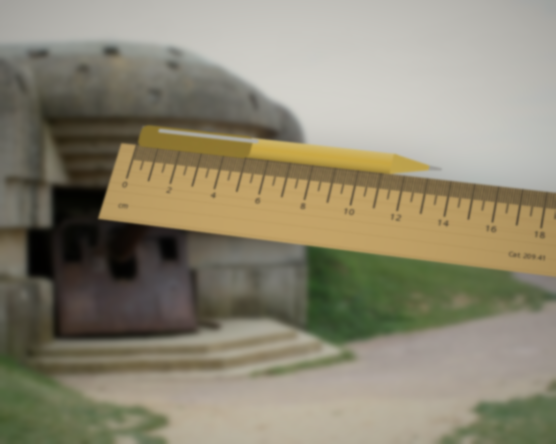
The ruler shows 13.5 cm
